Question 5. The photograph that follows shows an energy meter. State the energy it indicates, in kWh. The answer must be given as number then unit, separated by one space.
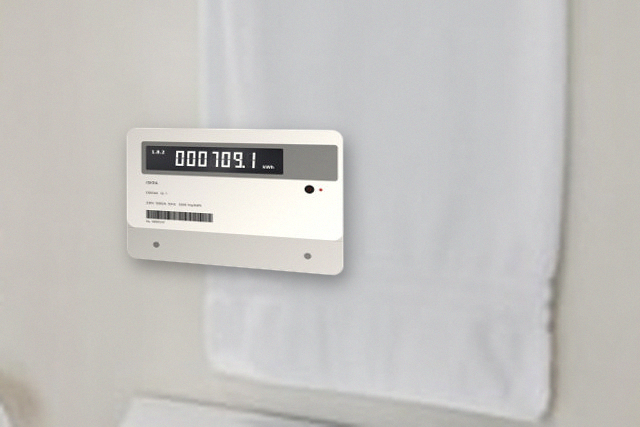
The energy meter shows 709.1 kWh
